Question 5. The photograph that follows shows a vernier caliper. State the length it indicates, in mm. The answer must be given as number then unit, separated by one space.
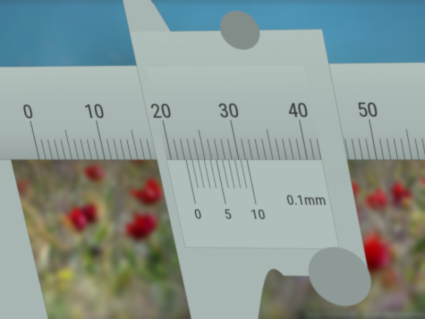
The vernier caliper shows 22.2 mm
